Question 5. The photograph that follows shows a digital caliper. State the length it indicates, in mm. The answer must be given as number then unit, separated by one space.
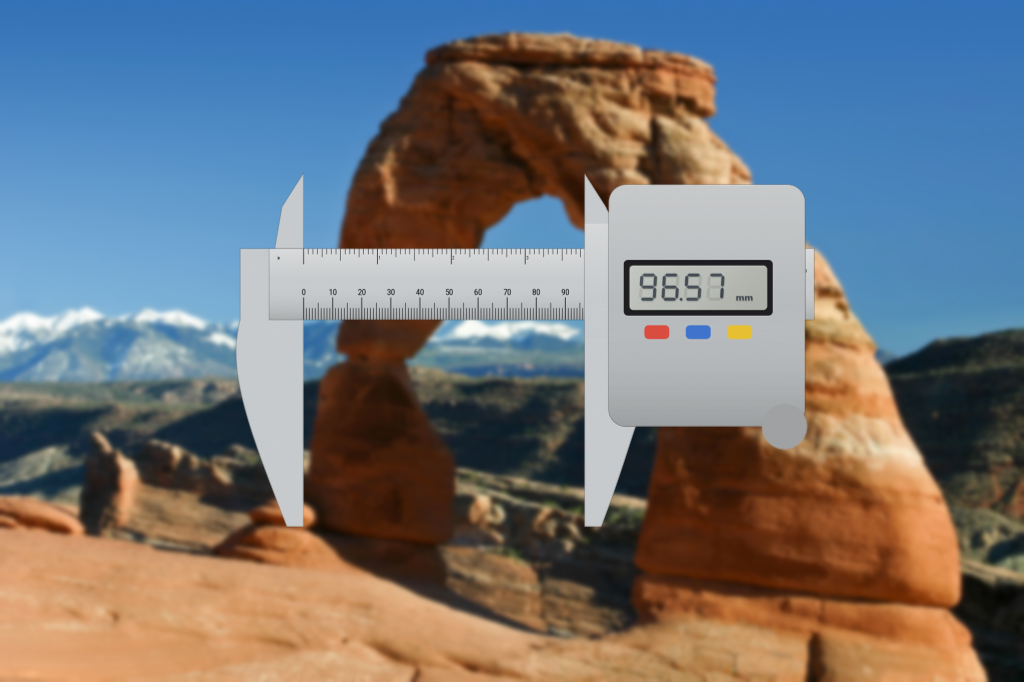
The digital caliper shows 96.57 mm
